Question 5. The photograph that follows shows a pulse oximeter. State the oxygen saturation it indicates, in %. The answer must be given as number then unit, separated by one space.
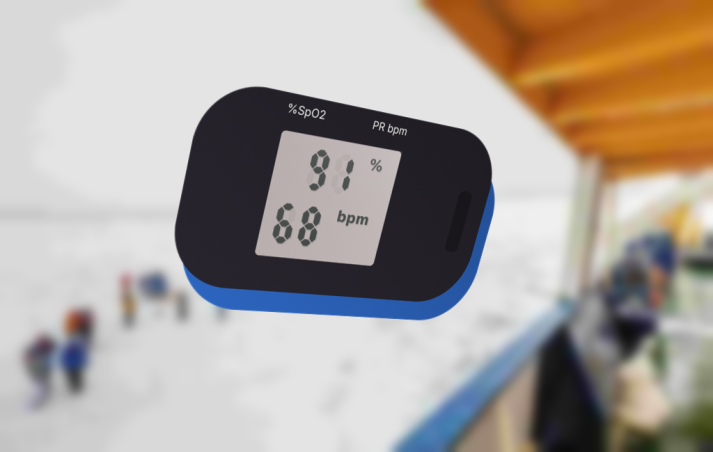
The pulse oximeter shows 91 %
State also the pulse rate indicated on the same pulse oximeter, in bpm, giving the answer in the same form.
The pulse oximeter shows 68 bpm
